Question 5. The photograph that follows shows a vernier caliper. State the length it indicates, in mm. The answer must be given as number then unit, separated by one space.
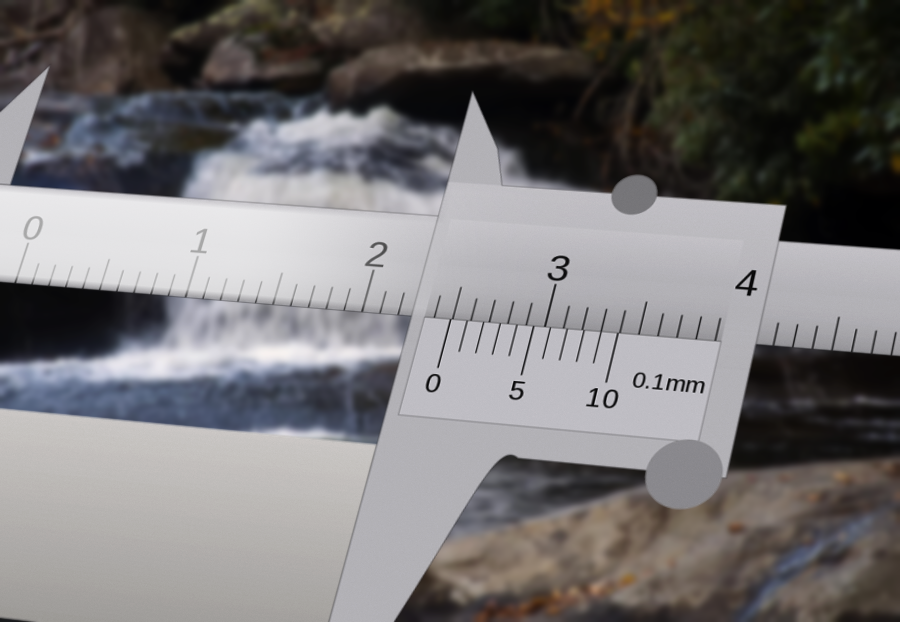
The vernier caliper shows 24.9 mm
